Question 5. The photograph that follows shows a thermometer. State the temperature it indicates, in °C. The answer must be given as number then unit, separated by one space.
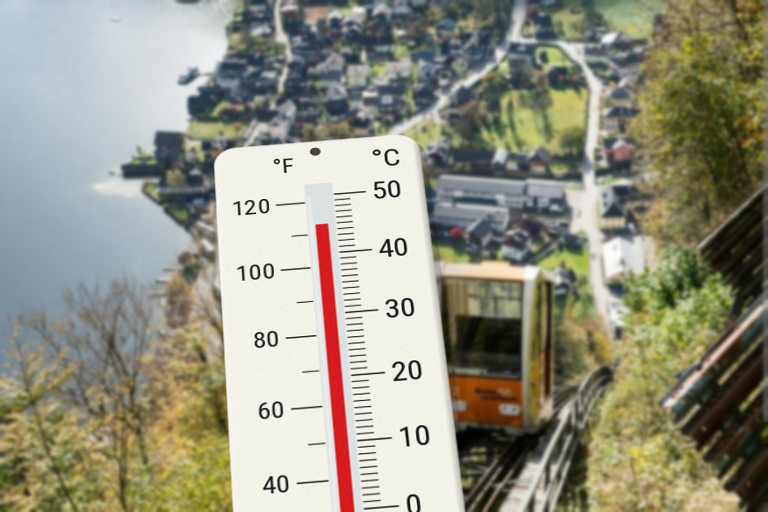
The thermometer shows 45 °C
